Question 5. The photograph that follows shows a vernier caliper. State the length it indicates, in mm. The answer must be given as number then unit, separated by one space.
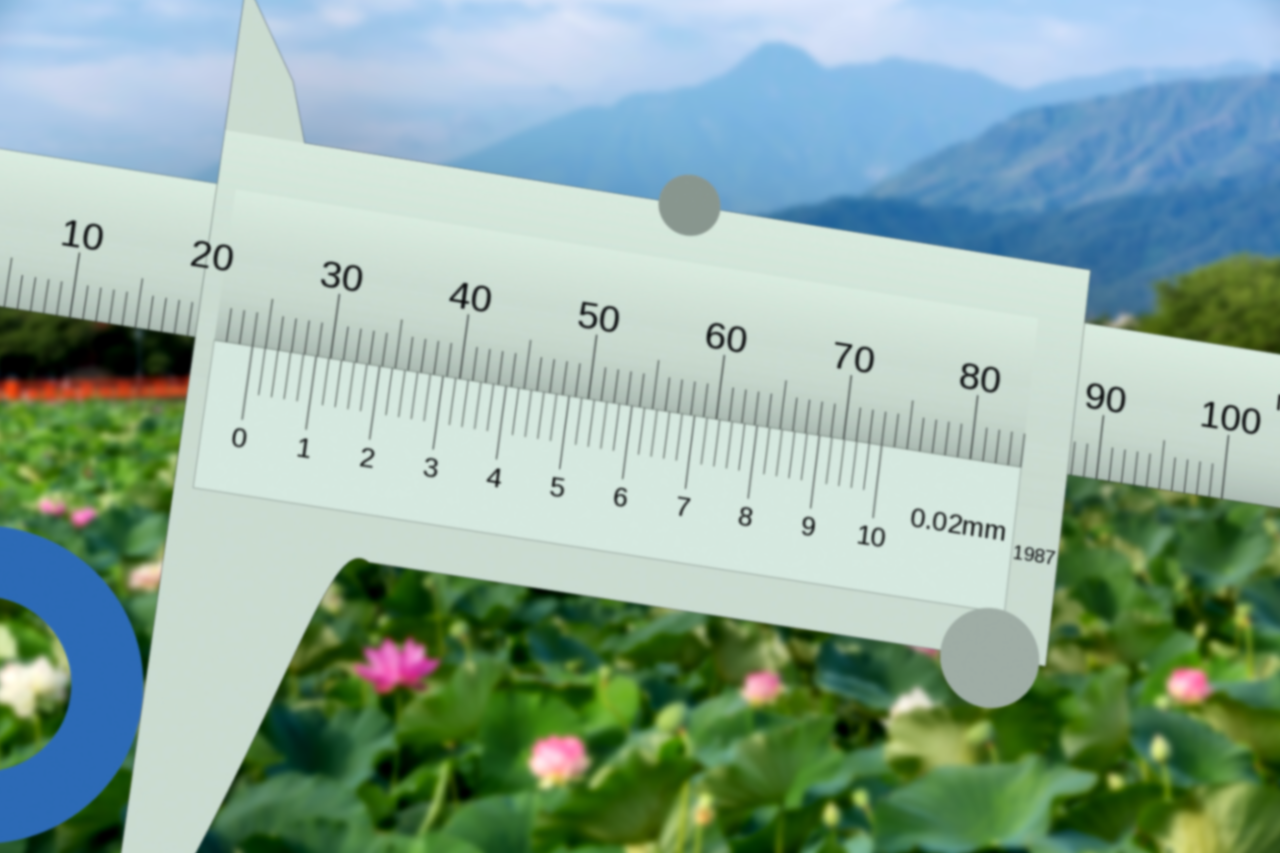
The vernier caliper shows 24.0 mm
